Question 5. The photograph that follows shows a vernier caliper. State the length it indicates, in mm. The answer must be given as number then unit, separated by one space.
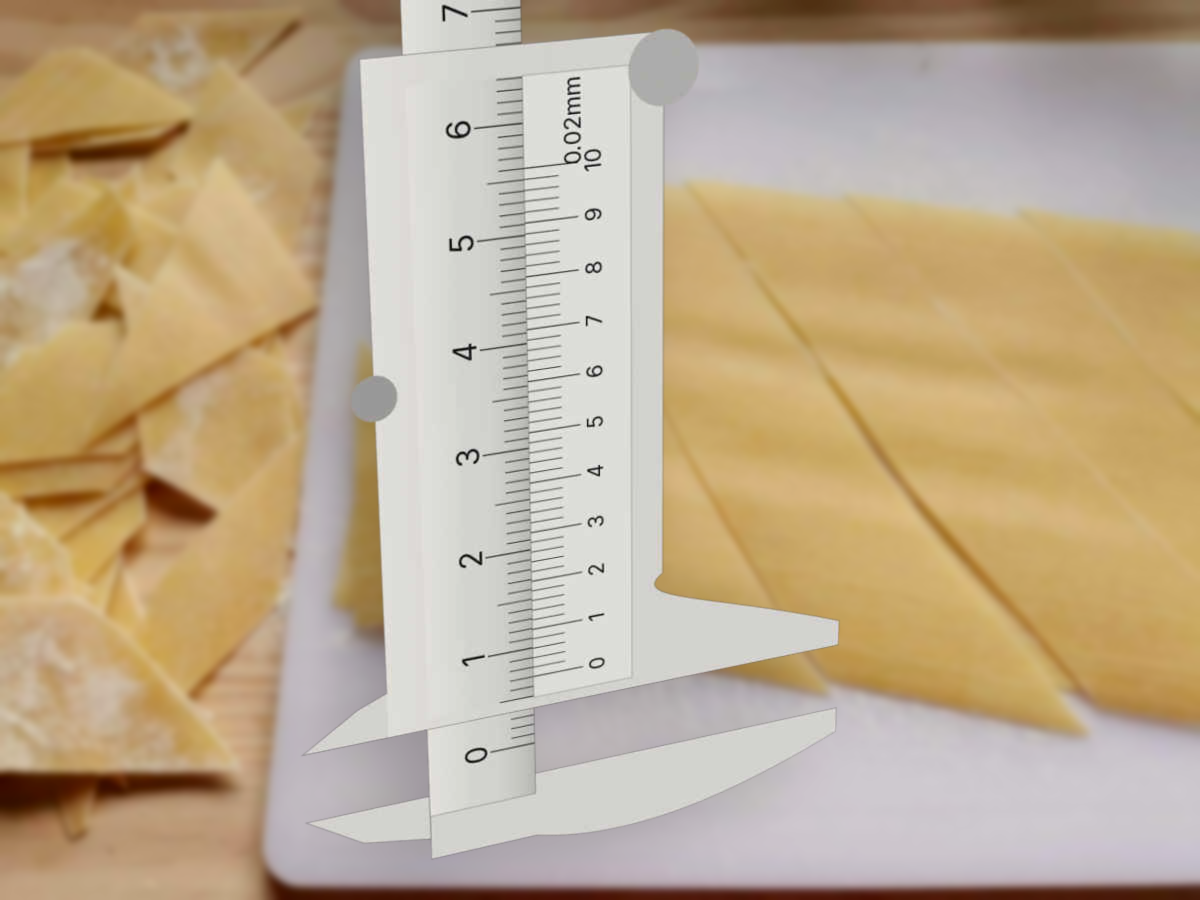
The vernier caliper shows 7.0 mm
